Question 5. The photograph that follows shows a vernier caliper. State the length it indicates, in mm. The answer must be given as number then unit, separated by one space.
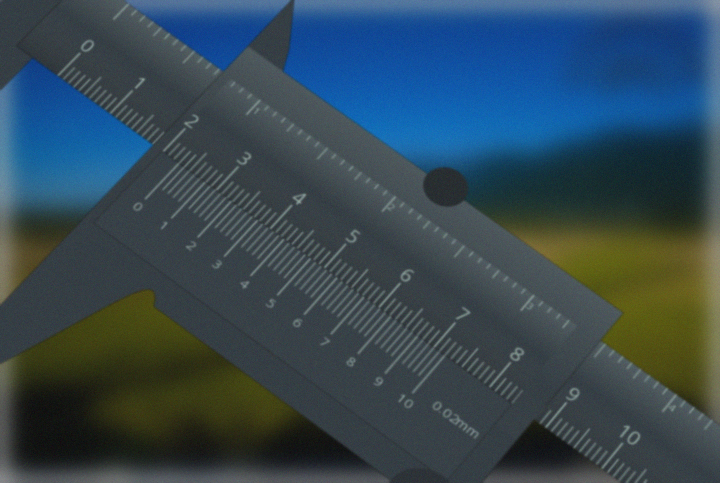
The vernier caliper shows 23.0 mm
